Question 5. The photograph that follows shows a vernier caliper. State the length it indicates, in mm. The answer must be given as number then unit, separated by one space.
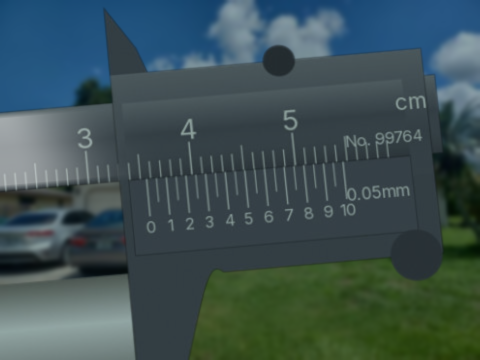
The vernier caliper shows 35.6 mm
